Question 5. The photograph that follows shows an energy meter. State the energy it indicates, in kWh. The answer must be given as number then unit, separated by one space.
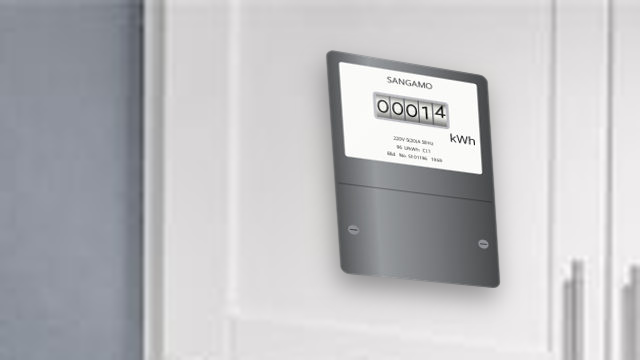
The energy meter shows 14 kWh
